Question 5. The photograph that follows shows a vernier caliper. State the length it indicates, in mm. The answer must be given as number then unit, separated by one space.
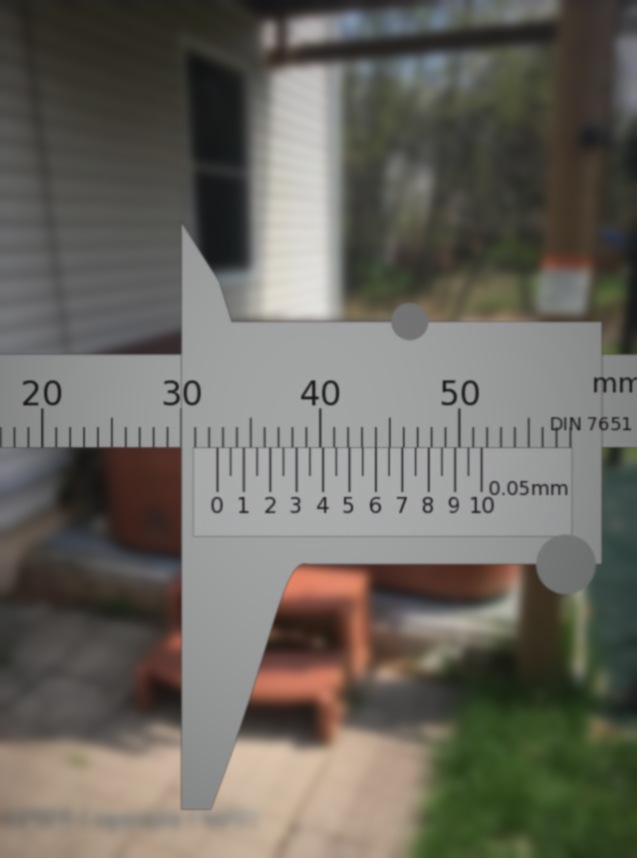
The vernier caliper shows 32.6 mm
